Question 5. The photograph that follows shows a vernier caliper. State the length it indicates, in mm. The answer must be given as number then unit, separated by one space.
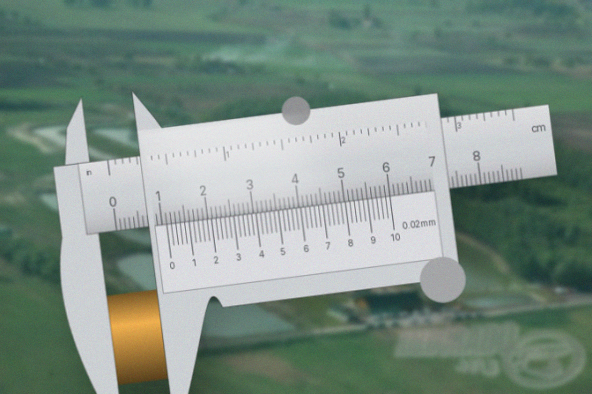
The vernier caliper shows 11.0 mm
